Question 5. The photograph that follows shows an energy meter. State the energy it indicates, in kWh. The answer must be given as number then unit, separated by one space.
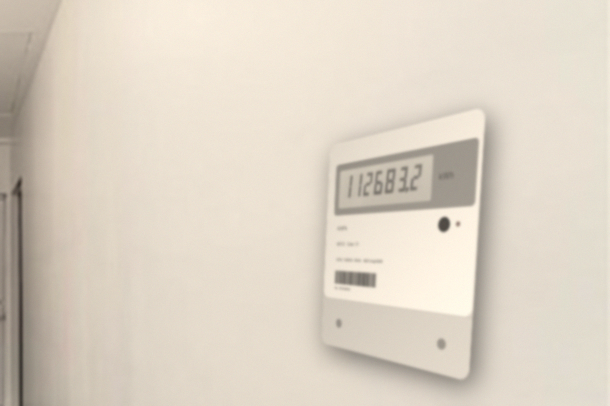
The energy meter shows 112683.2 kWh
